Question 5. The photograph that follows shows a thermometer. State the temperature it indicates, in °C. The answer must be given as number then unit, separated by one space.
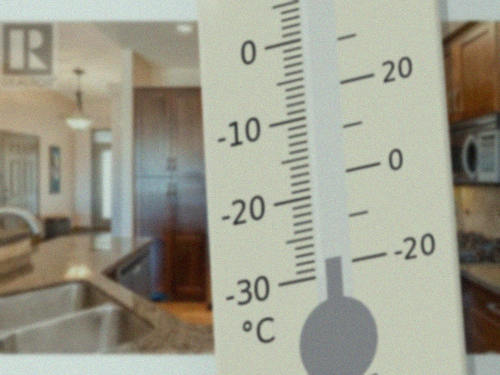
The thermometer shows -28 °C
